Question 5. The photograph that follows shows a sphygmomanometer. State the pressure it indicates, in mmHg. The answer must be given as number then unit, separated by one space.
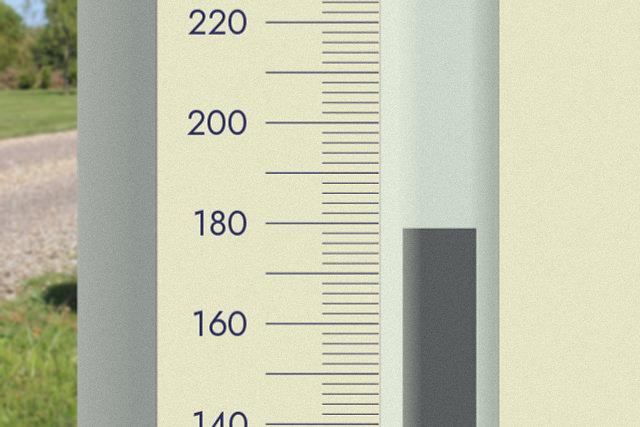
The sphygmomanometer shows 179 mmHg
